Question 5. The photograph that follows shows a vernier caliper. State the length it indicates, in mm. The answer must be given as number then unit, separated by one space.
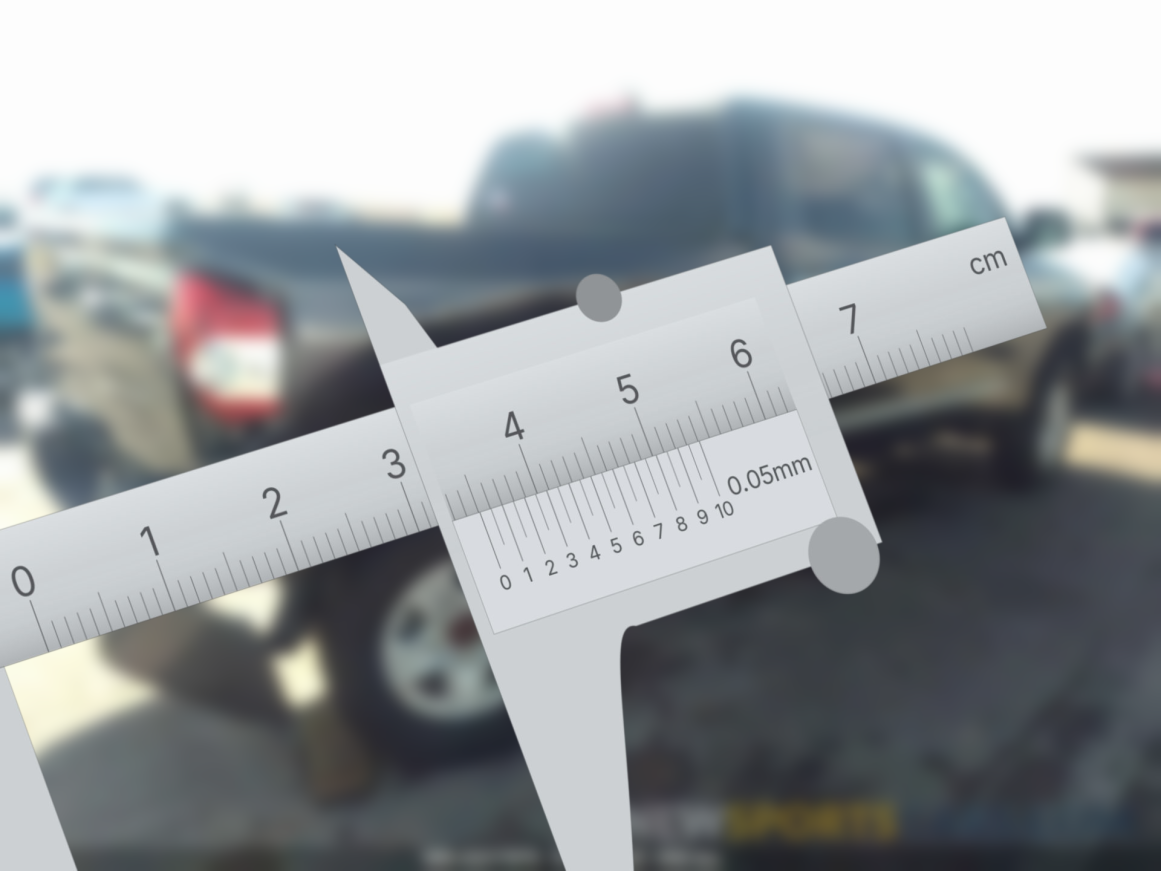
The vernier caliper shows 35.1 mm
